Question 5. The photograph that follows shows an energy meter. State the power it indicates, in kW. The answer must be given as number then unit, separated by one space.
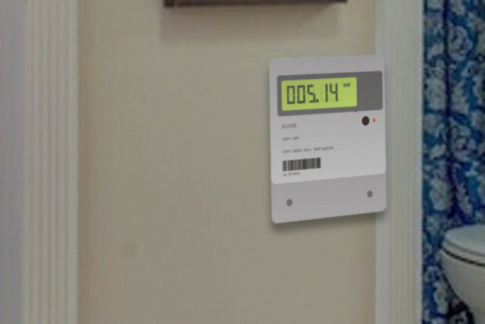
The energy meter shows 5.14 kW
